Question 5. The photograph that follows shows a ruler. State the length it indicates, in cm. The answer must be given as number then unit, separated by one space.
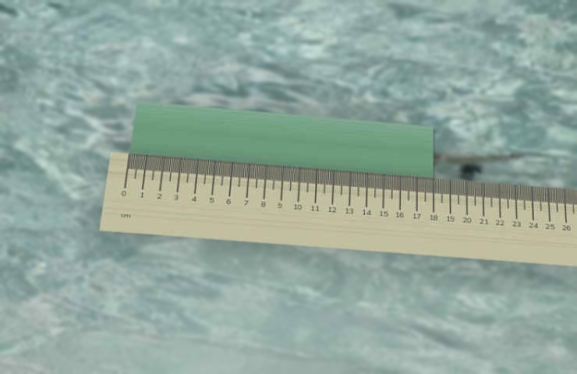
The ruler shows 18 cm
